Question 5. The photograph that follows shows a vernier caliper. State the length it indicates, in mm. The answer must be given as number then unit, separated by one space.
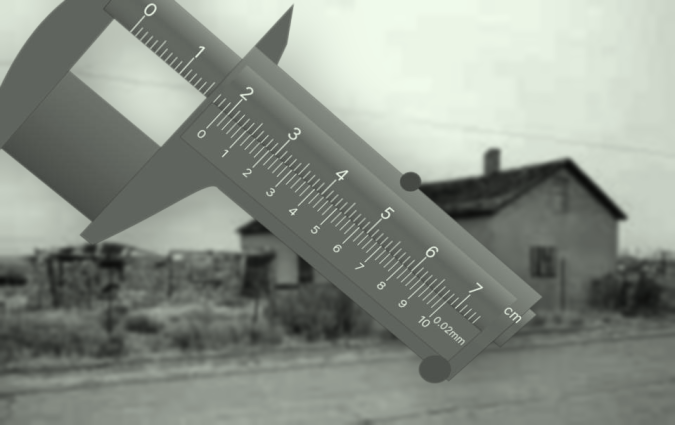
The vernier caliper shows 19.0 mm
